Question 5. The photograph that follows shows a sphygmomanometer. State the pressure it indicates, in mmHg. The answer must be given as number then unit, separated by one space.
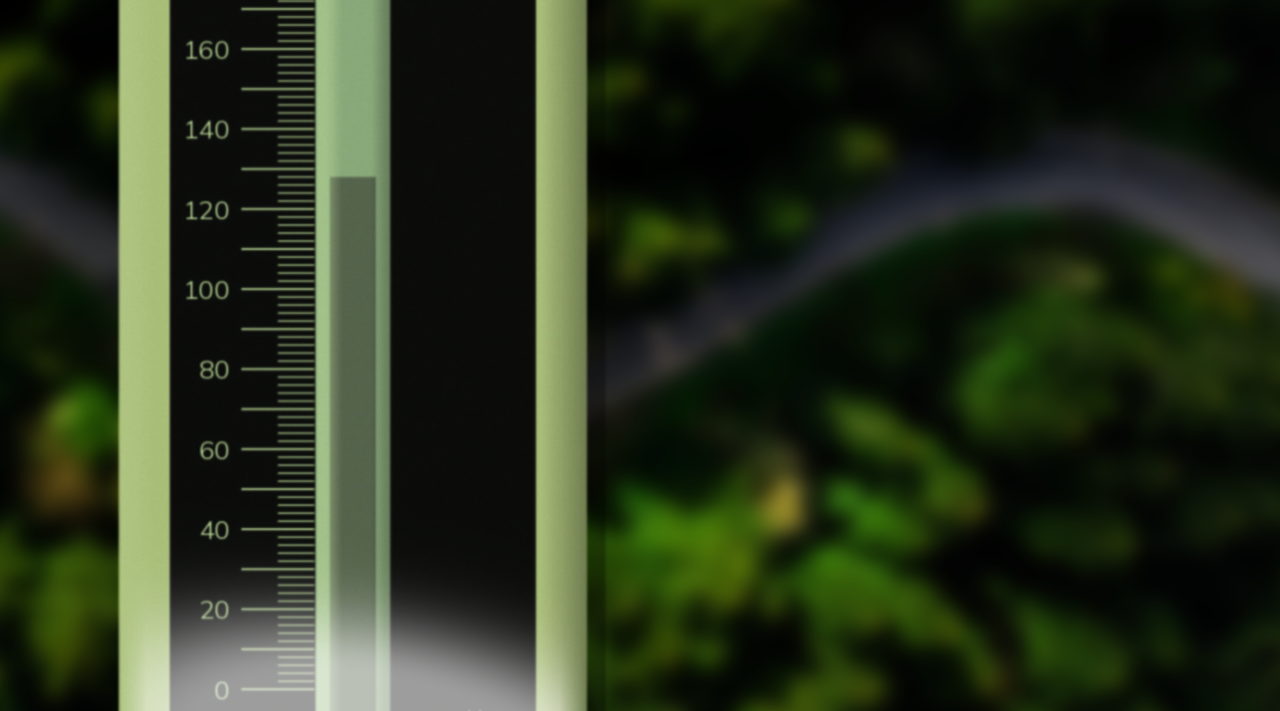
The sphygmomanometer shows 128 mmHg
